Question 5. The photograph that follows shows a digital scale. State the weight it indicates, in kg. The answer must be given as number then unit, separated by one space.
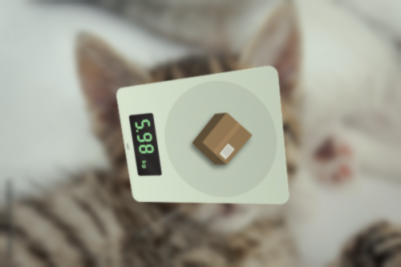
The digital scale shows 5.98 kg
